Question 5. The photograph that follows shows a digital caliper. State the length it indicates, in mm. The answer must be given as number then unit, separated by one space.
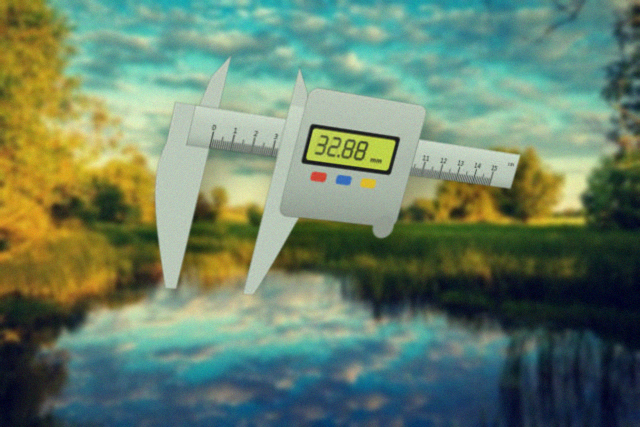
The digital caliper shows 32.88 mm
